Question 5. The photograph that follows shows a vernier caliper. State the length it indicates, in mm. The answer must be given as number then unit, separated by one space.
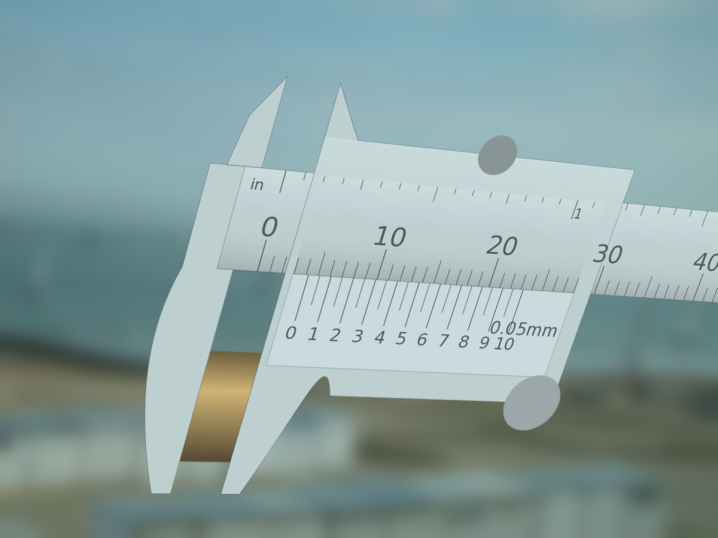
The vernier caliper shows 4.2 mm
